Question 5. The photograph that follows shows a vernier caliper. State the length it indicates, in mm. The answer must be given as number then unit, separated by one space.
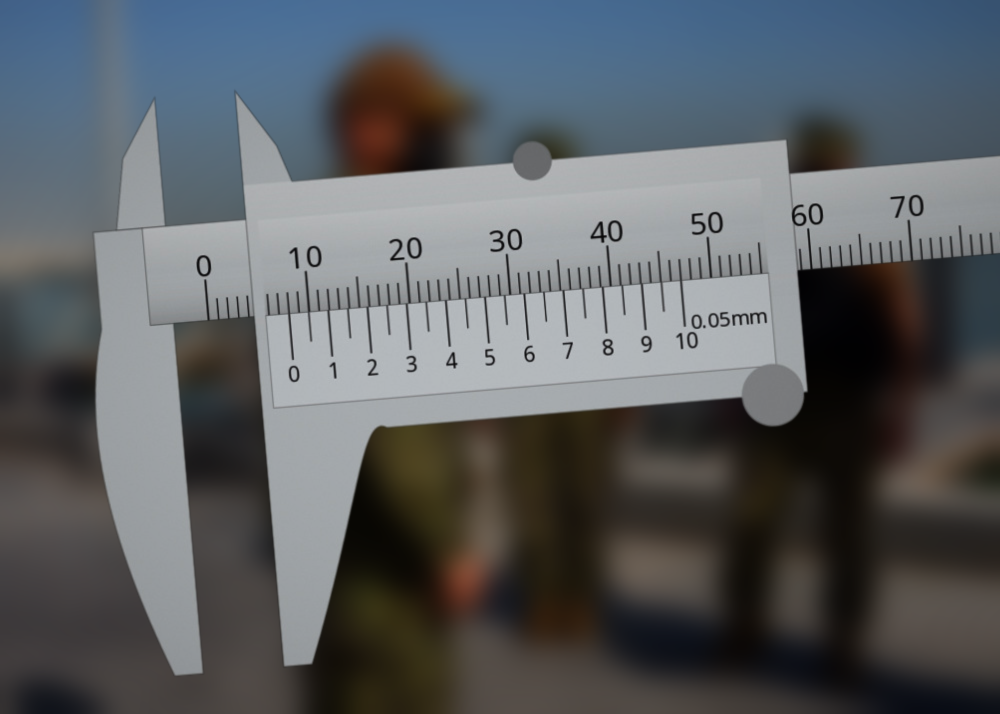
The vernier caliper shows 8.0 mm
